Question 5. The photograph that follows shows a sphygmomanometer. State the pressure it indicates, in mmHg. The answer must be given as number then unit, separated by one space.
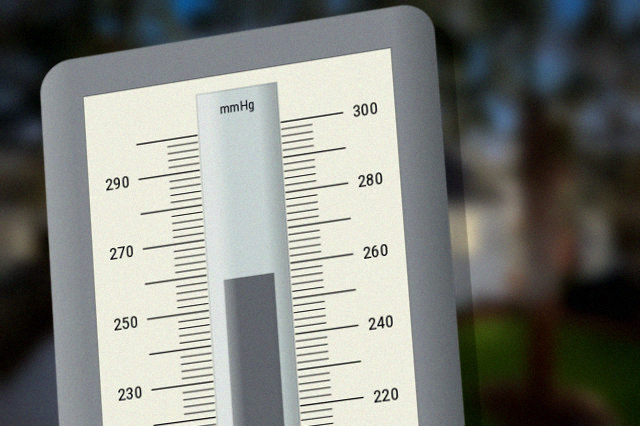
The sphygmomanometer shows 258 mmHg
